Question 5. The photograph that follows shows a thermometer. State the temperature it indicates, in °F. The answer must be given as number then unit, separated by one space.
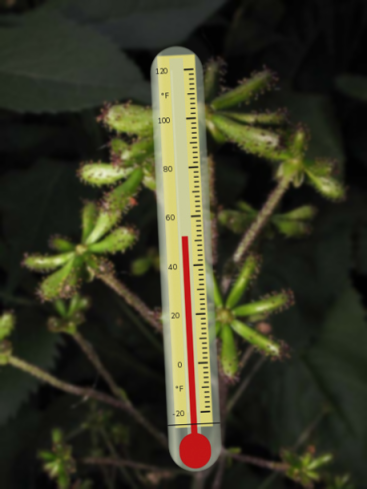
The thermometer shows 52 °F
